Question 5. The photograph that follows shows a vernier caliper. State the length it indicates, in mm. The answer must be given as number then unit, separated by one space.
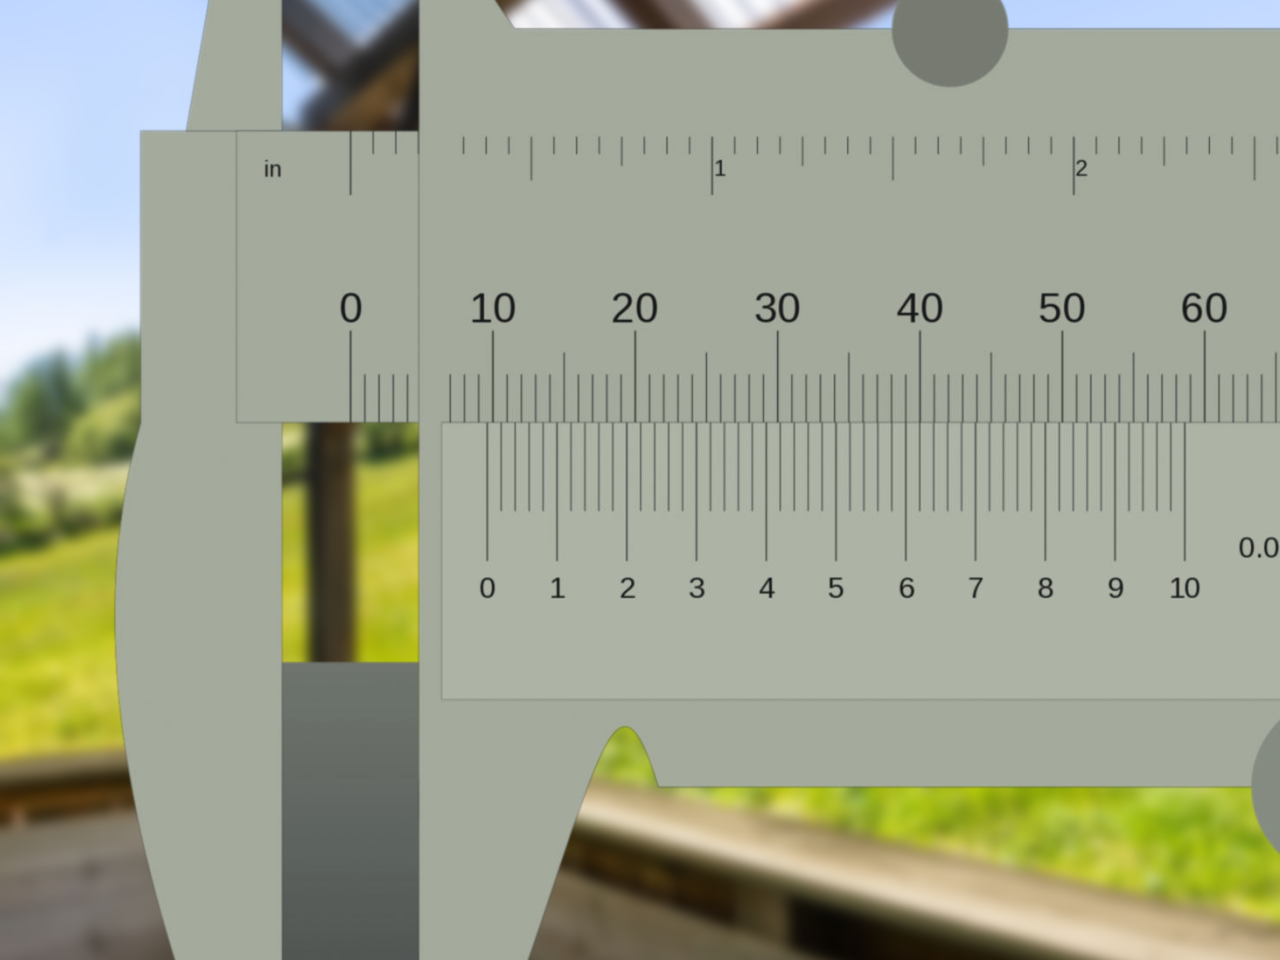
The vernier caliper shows 9.6 mm
